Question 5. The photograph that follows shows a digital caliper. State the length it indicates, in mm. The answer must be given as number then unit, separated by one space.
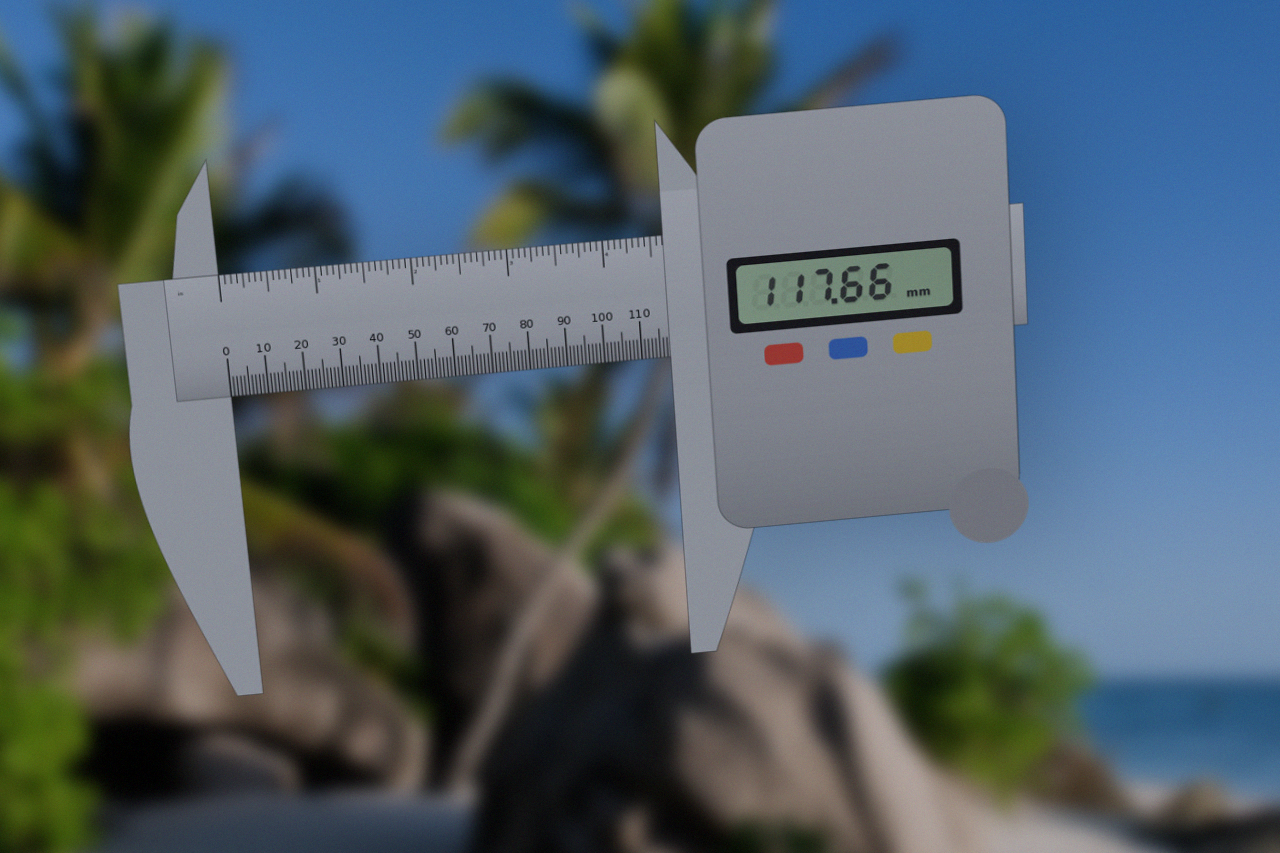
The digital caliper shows 117.66 mm
